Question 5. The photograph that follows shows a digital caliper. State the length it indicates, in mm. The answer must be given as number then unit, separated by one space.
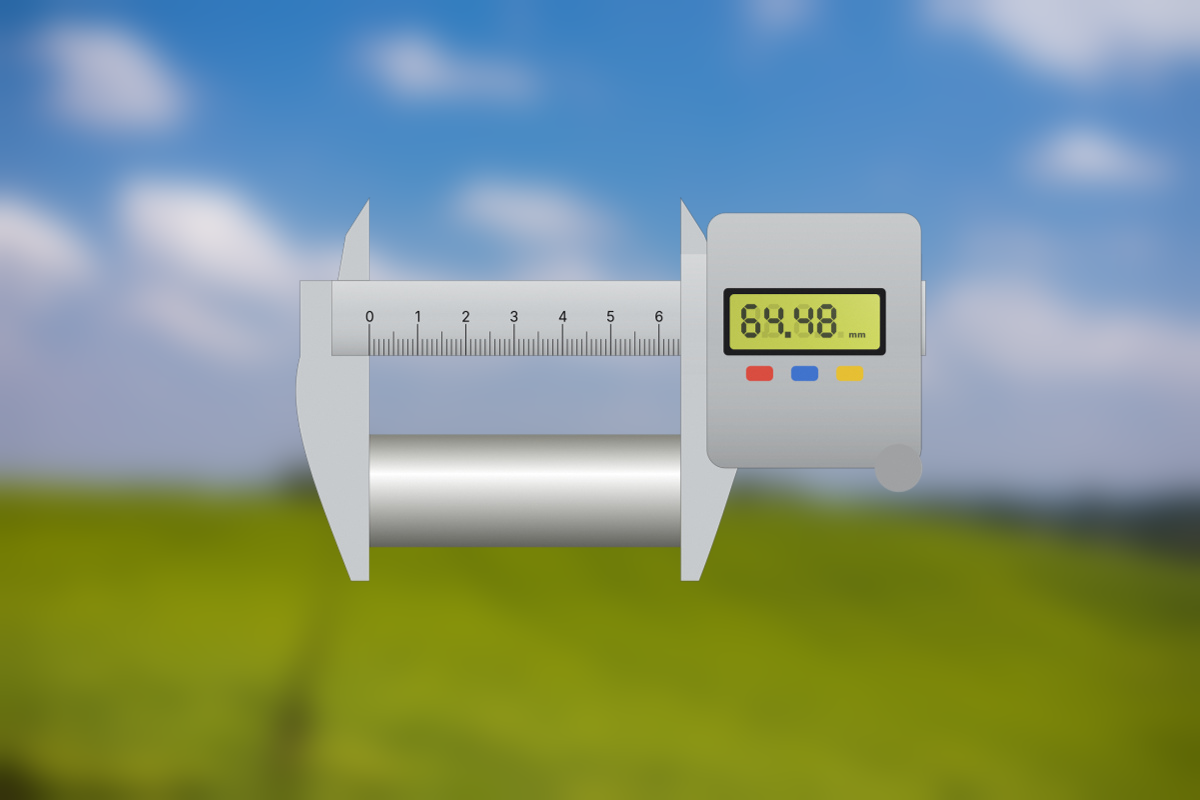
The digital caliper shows 64.48 mm
